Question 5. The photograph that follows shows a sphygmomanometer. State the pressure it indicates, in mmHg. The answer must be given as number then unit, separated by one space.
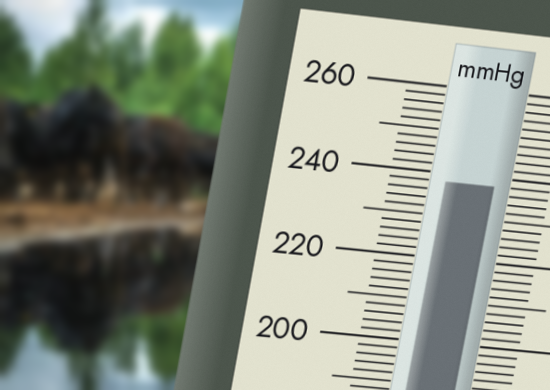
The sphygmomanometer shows 238 mmHg
